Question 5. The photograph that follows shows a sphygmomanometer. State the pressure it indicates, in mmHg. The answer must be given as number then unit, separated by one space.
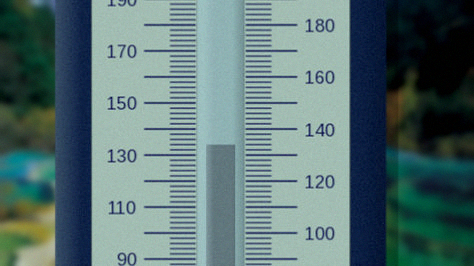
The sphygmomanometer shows 134 mmHg
